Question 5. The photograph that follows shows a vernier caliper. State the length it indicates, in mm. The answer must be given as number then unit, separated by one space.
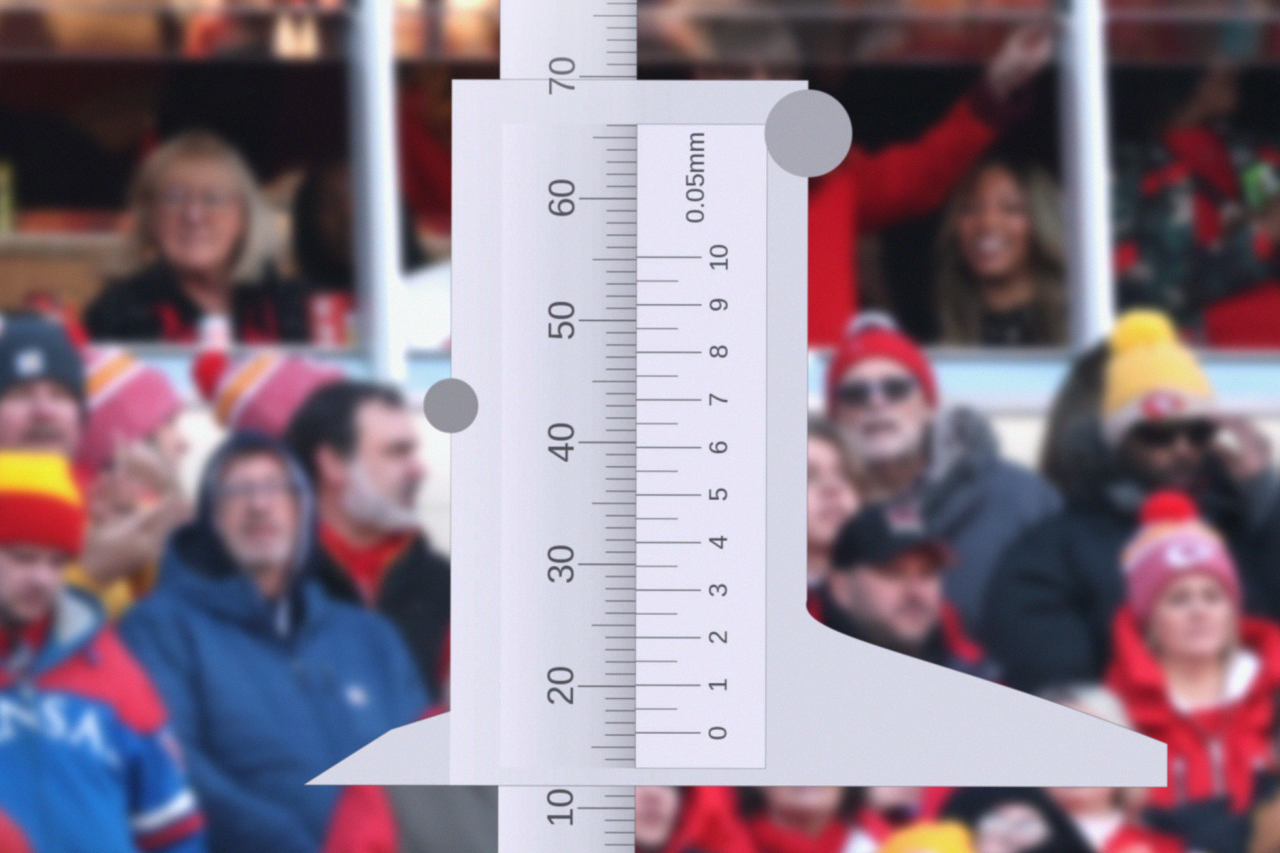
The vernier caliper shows 16.2 mm
